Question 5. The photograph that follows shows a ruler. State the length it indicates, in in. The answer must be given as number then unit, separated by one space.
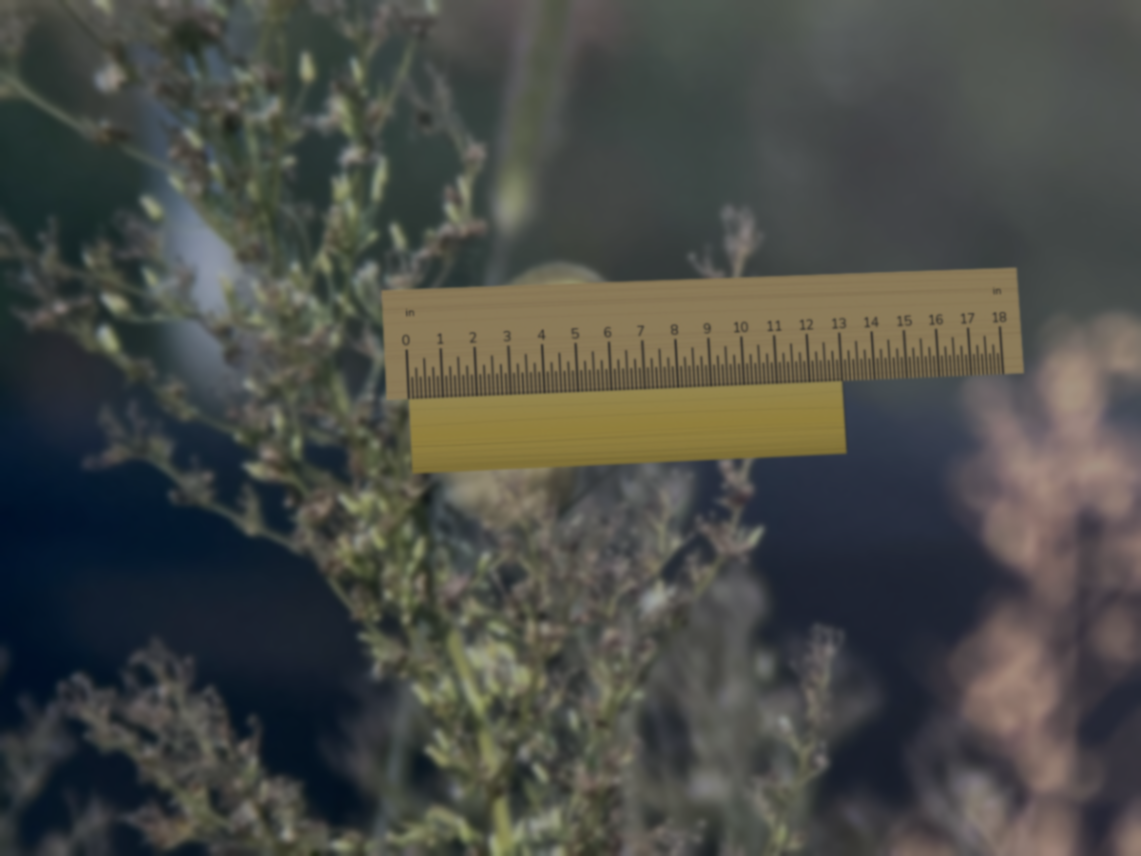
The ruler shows 13 in
